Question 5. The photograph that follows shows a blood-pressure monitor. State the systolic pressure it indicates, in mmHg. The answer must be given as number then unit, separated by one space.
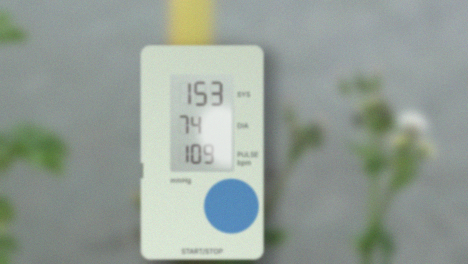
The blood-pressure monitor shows 153 mmHg
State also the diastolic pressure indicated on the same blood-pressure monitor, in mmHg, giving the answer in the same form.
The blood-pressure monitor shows 74 mmHg
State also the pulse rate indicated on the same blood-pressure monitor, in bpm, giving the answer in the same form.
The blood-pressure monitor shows 109 bpm
